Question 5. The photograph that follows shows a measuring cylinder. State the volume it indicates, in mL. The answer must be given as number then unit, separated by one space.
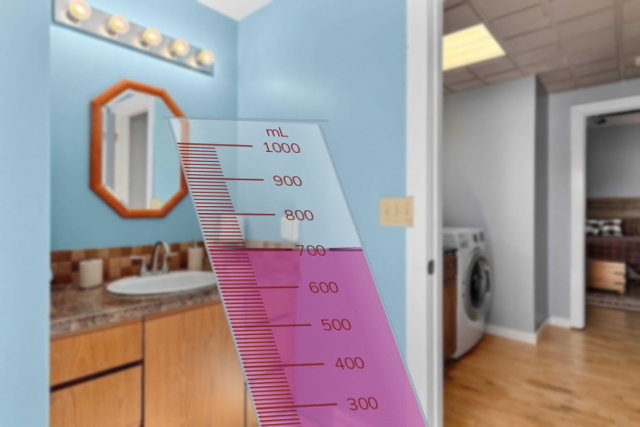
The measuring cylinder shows 700 mL
